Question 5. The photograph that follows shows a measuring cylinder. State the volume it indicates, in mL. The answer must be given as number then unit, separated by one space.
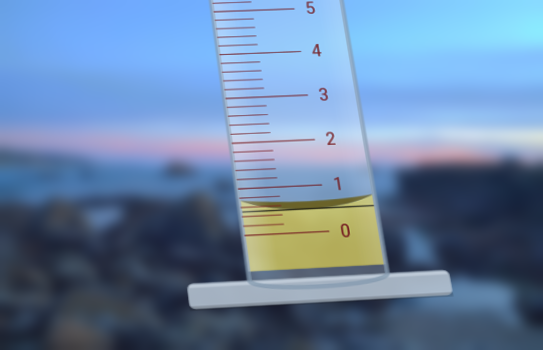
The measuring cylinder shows 0.5 mL
